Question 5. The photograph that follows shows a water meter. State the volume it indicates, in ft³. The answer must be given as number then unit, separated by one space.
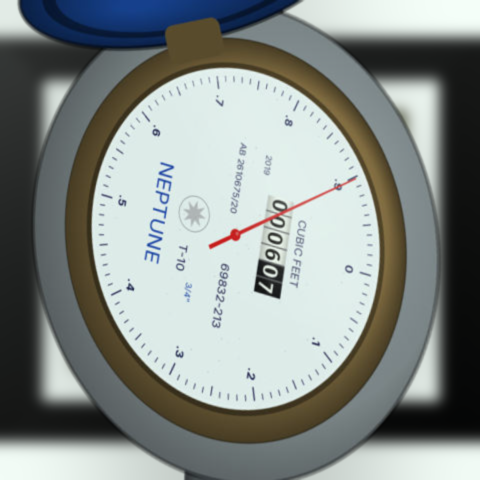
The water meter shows 606.90 ft³
